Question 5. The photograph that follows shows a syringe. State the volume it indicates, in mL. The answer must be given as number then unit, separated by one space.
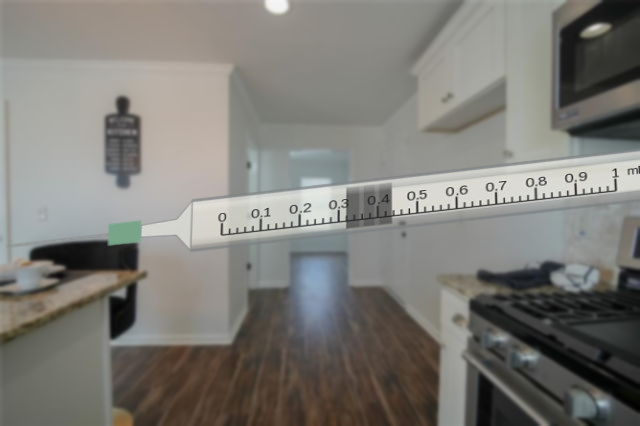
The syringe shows 0.32 mL
